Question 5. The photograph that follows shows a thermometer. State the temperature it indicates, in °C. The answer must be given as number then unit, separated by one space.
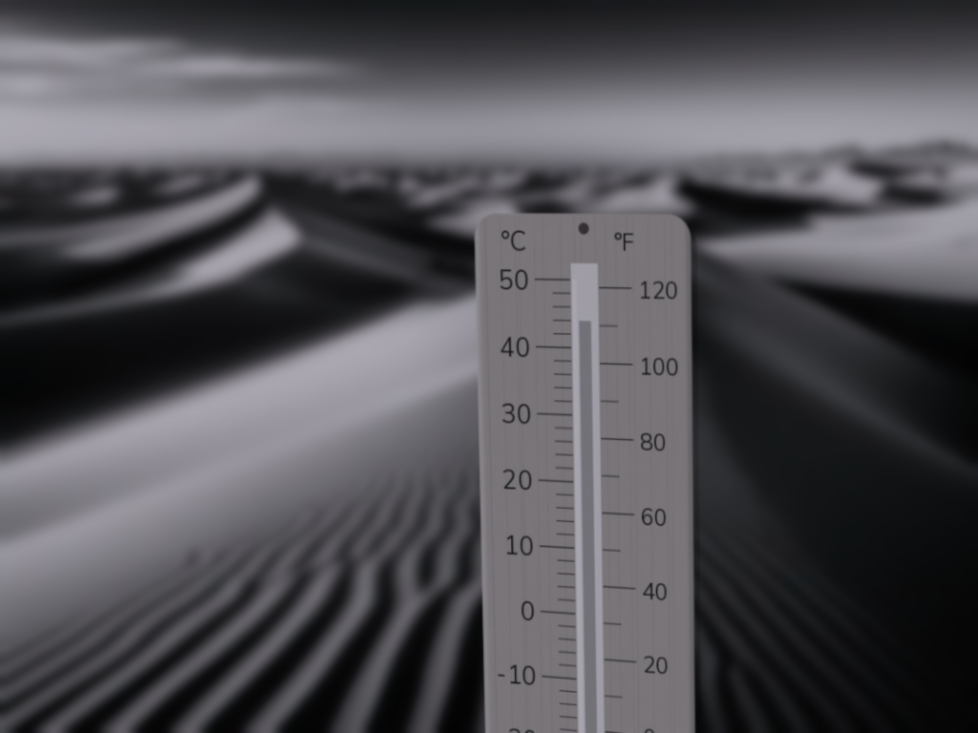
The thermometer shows 44 °C
